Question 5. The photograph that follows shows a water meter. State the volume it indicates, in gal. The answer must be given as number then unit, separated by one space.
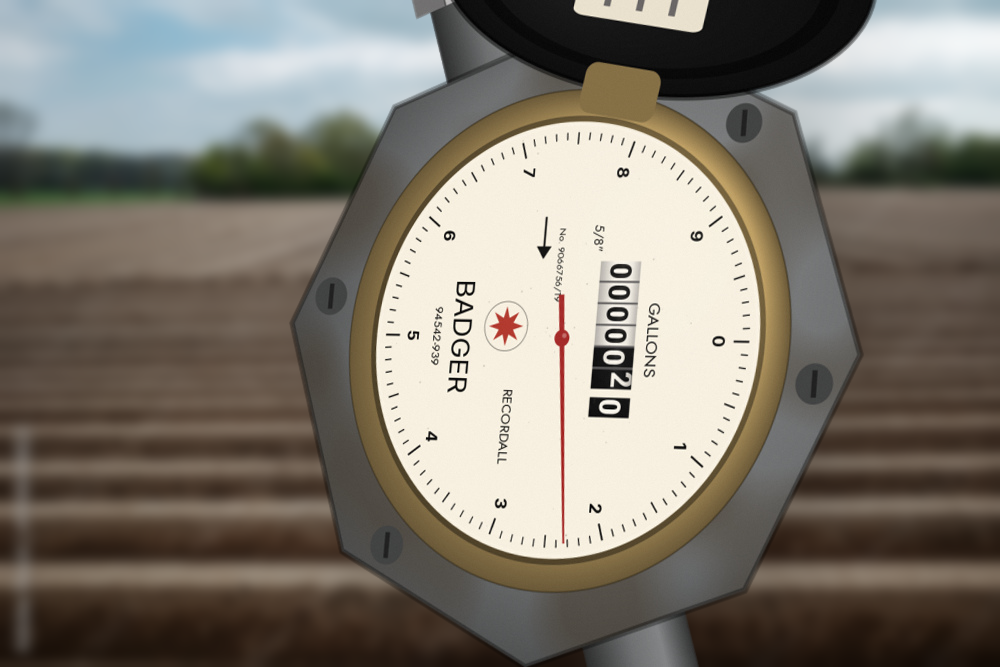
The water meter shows 22.3 gal
